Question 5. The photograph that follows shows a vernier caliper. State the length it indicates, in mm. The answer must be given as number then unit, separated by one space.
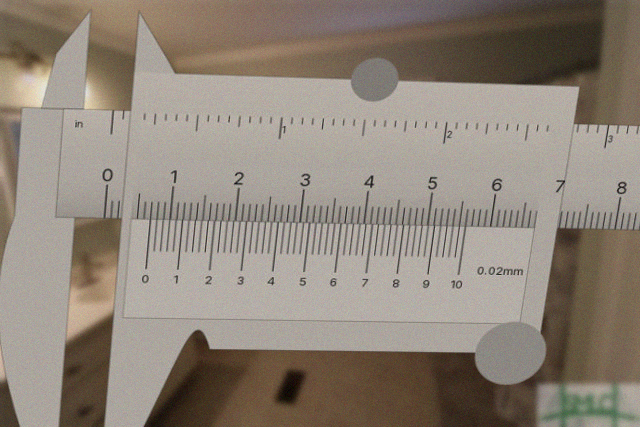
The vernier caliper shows 7.0 mm
